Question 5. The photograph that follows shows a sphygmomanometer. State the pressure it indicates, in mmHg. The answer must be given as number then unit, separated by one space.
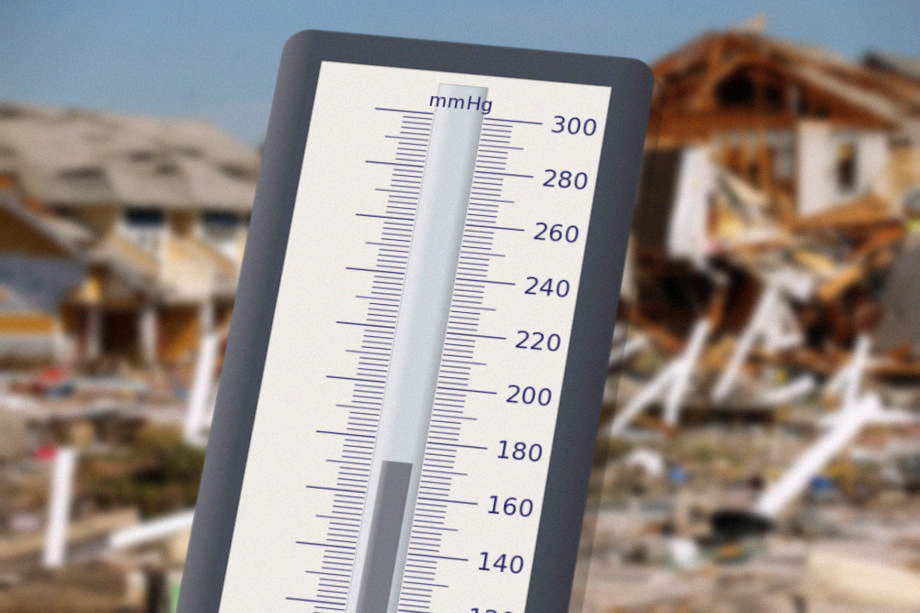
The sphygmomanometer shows 172 mmHg
